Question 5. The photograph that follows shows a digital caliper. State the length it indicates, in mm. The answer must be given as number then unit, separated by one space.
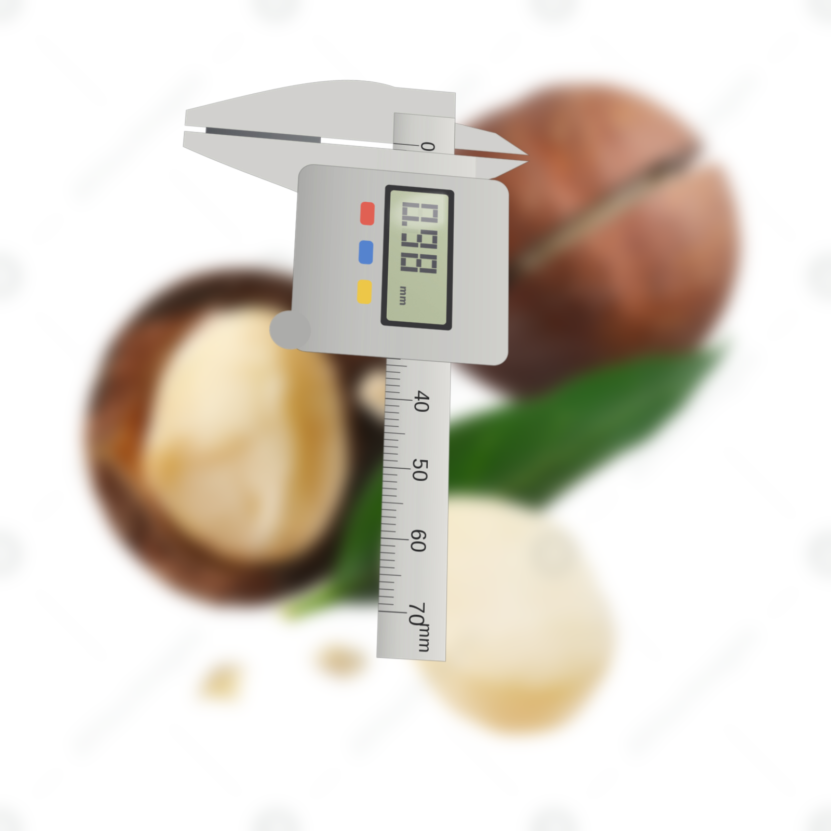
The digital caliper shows 0.98 mm
